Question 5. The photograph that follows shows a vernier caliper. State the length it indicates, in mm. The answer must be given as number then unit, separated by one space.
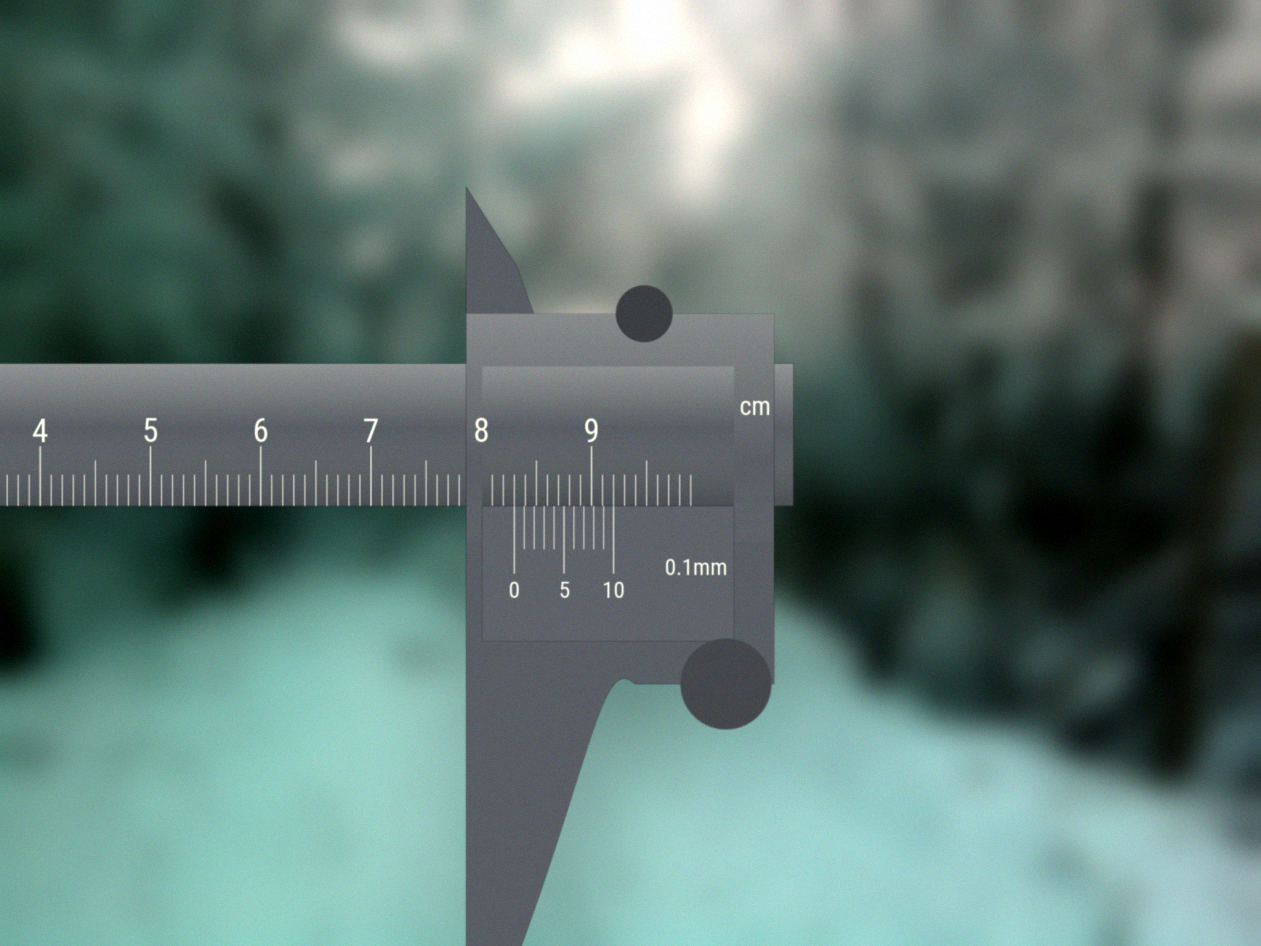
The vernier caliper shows 83.0 mm
